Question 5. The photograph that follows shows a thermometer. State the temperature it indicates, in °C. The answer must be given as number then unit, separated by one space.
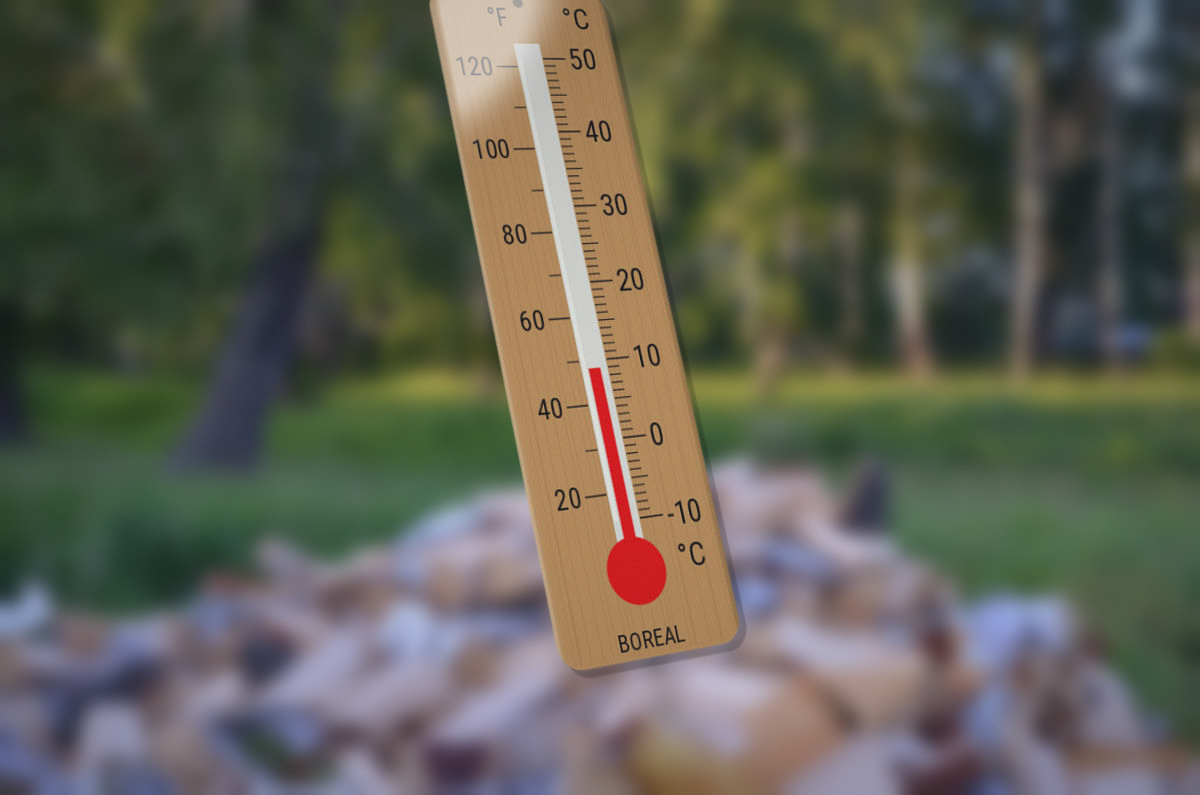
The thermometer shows 9 °C
